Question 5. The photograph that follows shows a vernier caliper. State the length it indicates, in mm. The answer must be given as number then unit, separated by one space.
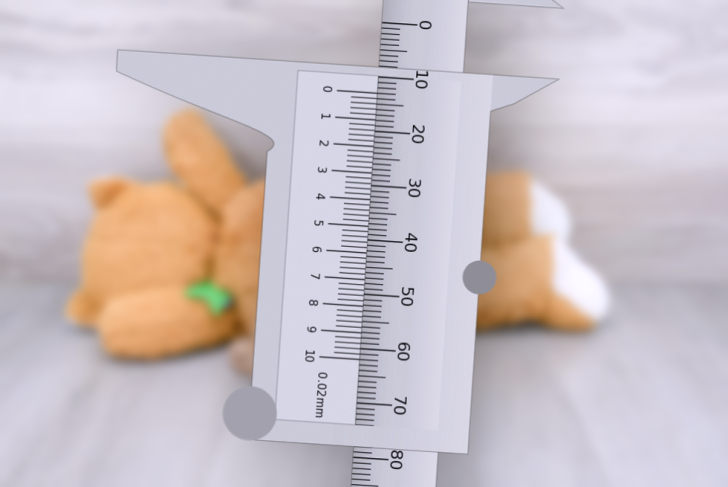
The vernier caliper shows 13.0 mm
